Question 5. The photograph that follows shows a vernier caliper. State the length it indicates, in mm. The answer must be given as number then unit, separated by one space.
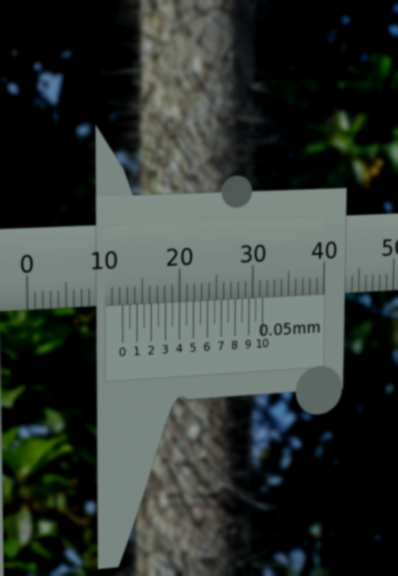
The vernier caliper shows 12.4 mm
